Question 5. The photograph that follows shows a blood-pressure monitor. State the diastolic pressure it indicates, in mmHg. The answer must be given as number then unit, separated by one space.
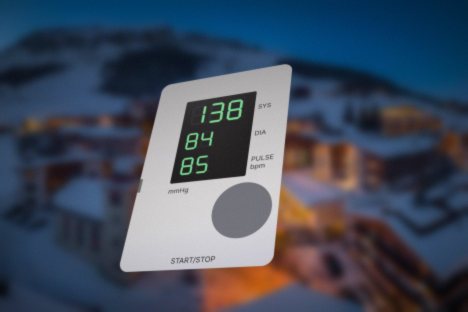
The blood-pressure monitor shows 84 mmHg
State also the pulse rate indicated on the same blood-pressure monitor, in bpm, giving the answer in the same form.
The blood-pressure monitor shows 85 bpm
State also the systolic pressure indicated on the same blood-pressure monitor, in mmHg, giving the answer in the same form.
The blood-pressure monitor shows 138 mmHg
